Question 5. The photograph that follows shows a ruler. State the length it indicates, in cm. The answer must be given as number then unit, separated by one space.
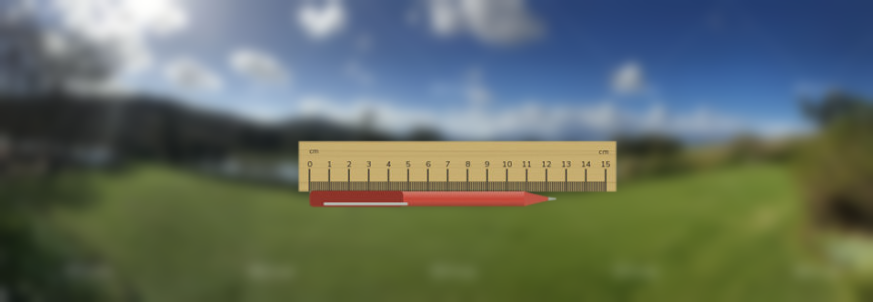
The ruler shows 12.5 cm
